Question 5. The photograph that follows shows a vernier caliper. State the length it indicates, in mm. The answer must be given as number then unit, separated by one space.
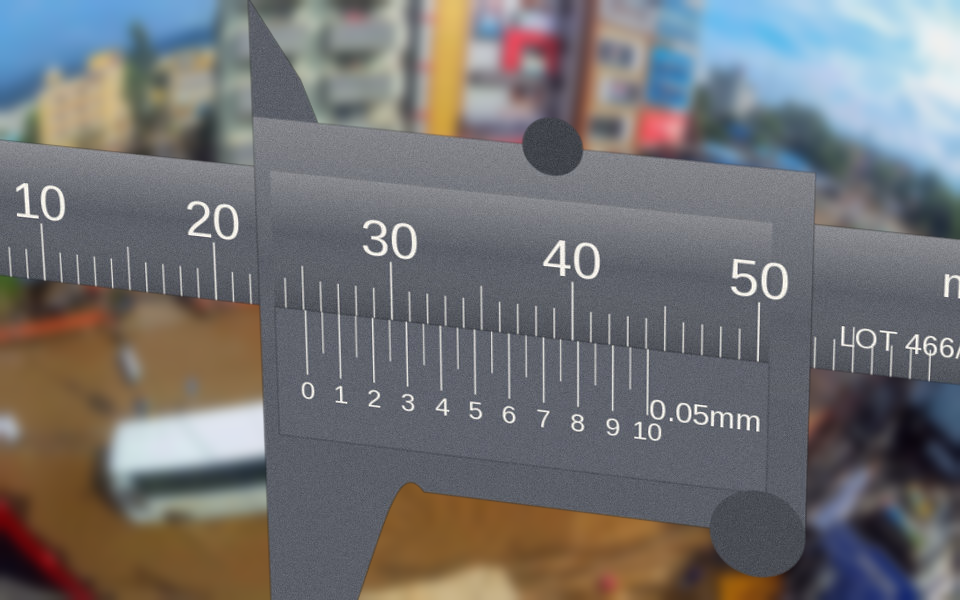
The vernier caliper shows 25.1 mm
